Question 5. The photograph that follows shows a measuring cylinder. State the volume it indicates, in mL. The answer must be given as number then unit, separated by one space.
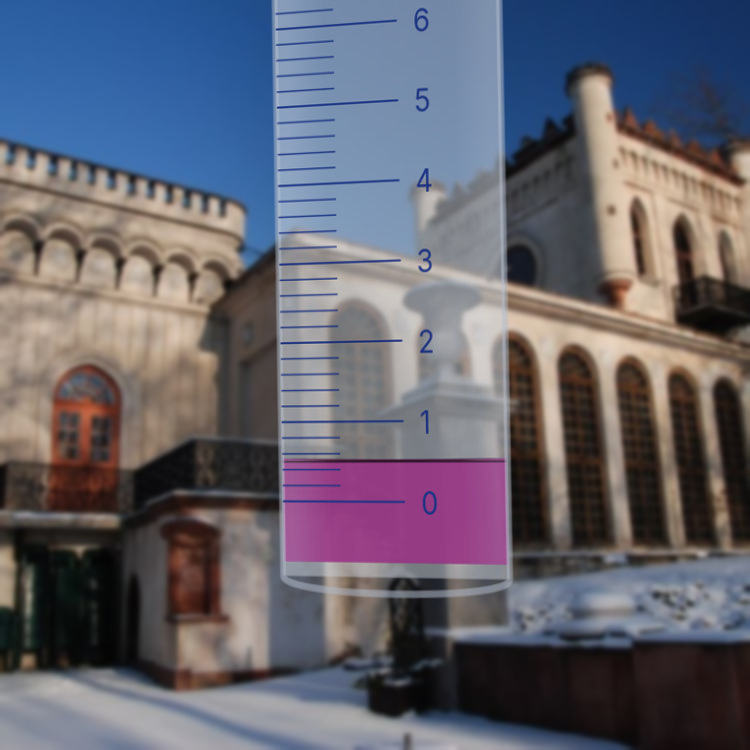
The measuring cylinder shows 0.5 mL
